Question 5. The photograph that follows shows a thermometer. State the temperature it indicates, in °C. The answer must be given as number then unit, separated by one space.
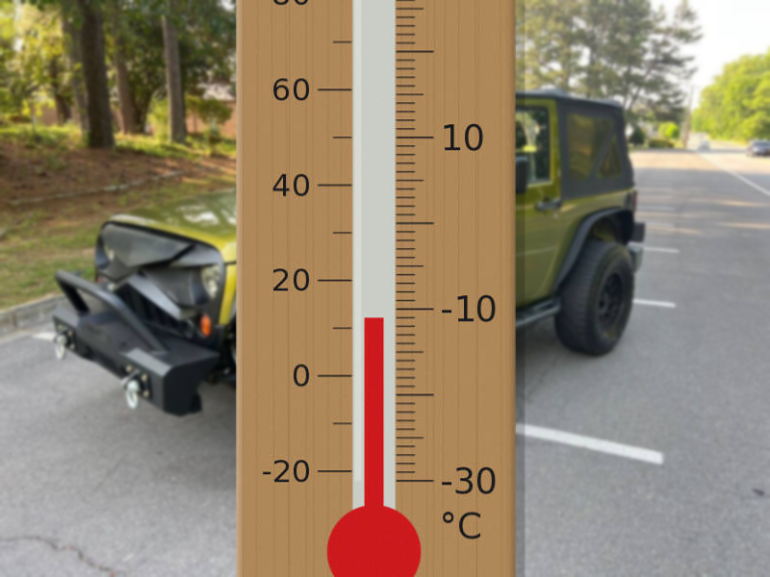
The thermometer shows -11 °C
